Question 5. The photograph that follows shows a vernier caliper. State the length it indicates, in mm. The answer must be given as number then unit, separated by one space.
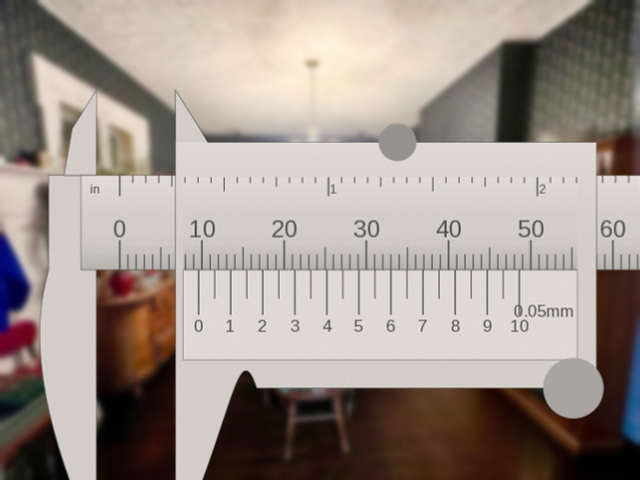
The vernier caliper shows 9.6 mm
